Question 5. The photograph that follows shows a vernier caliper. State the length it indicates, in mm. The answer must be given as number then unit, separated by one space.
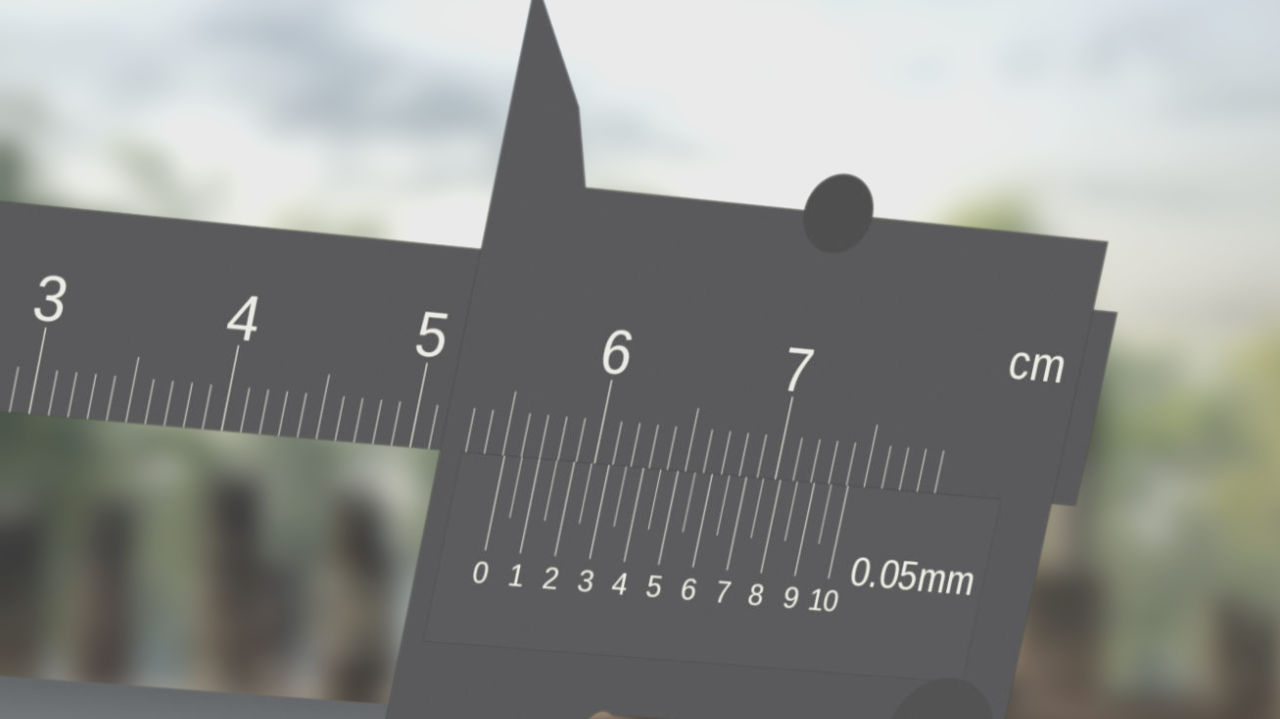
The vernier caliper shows 55.1 mm
